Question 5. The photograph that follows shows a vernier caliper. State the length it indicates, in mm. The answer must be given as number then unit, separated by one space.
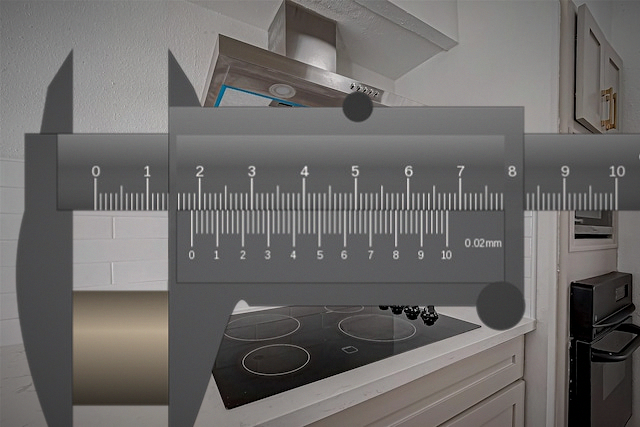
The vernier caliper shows 18.5 mm
